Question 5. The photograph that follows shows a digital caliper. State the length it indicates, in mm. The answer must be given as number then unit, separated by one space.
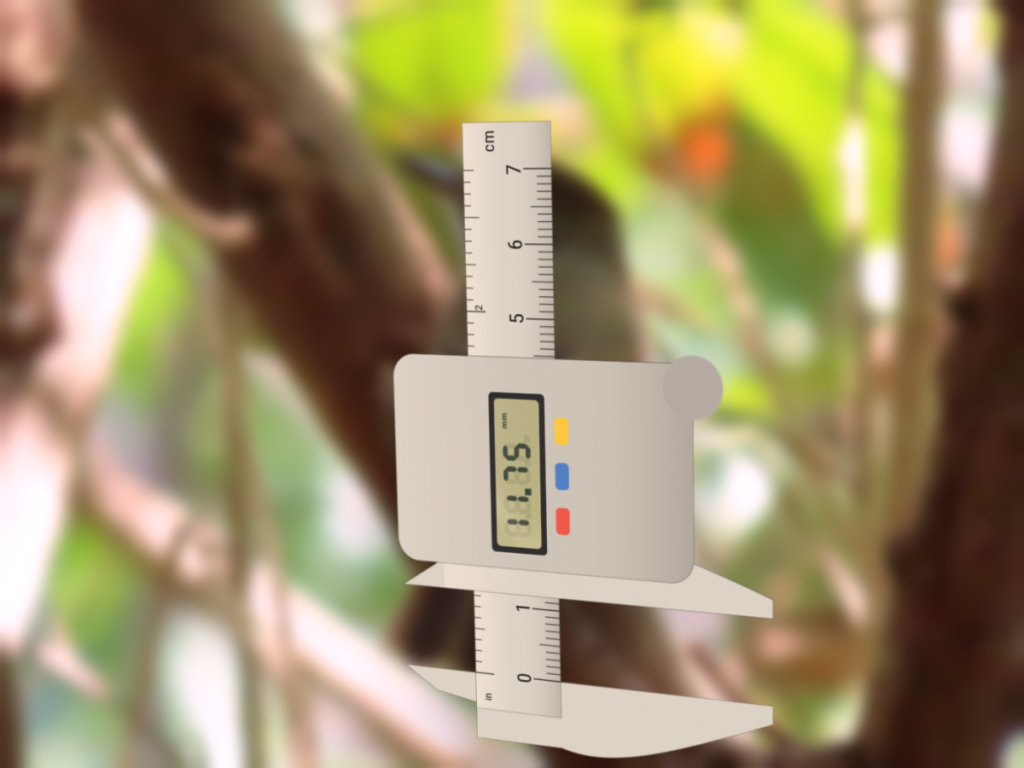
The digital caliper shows 11.75 mm
